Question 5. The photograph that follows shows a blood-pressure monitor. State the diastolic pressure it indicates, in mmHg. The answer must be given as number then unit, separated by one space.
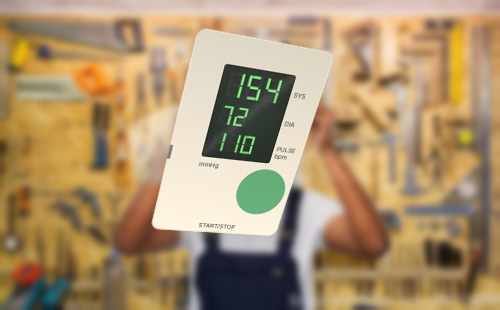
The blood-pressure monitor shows 72 mmHg
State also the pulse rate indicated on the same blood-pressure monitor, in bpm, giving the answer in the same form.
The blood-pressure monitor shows 110 bpm
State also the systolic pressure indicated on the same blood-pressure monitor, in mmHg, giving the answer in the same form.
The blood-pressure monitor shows 154 mmHg
